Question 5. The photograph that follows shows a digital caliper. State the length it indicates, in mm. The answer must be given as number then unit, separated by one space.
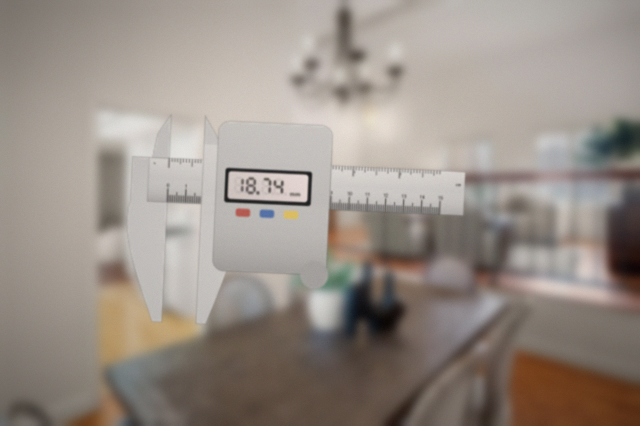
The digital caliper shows 18.74 mm
